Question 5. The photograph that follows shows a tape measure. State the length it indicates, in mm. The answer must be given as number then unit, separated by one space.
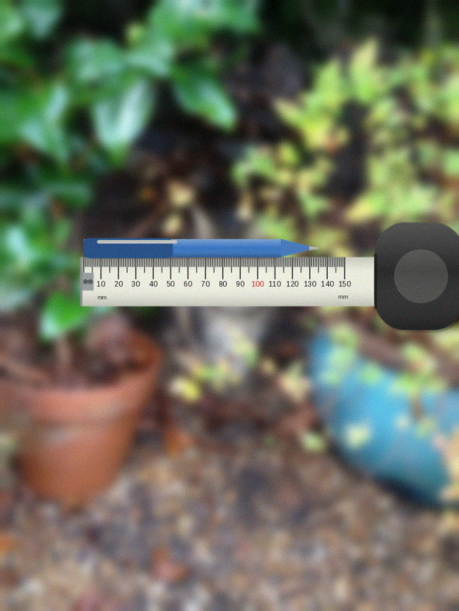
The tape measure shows 135 mm
